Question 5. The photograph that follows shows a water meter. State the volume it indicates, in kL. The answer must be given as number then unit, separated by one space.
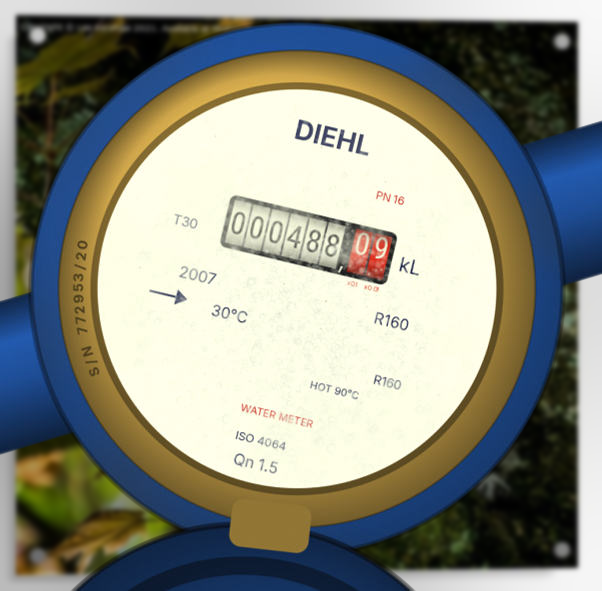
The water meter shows 488.09 kL
